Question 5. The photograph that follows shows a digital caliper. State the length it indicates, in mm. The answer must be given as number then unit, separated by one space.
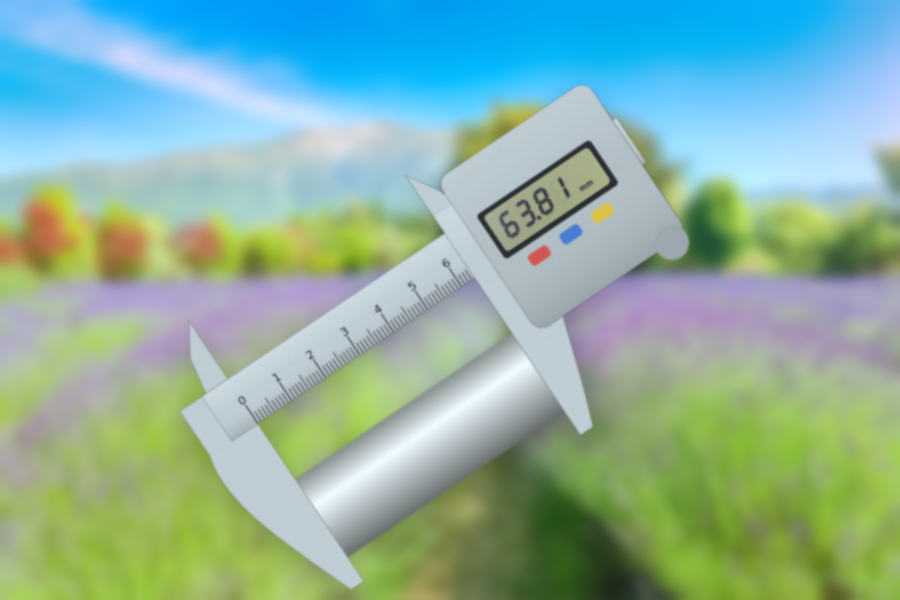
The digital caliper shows 63.81 mm
